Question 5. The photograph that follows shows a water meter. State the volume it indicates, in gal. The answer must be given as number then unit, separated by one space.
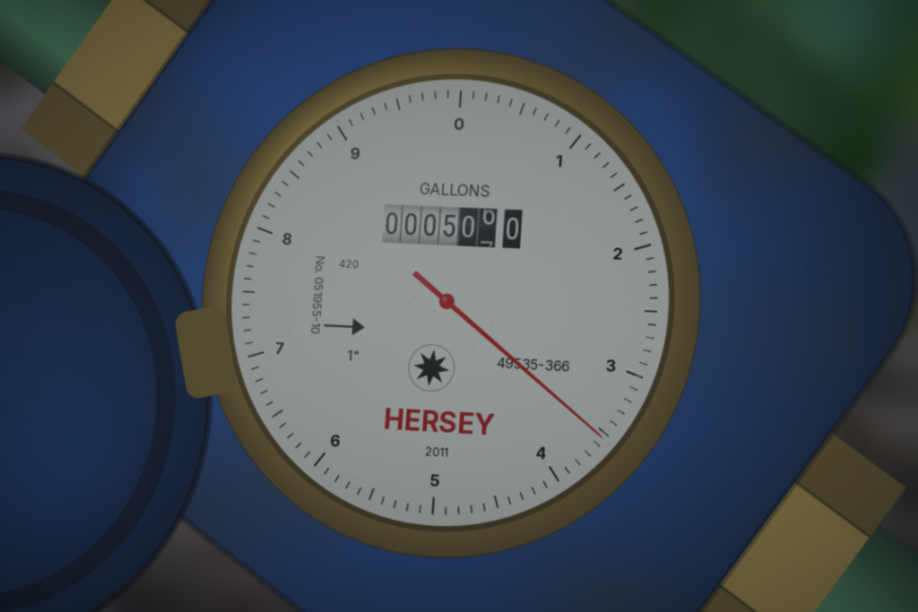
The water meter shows 5063.5 gal
